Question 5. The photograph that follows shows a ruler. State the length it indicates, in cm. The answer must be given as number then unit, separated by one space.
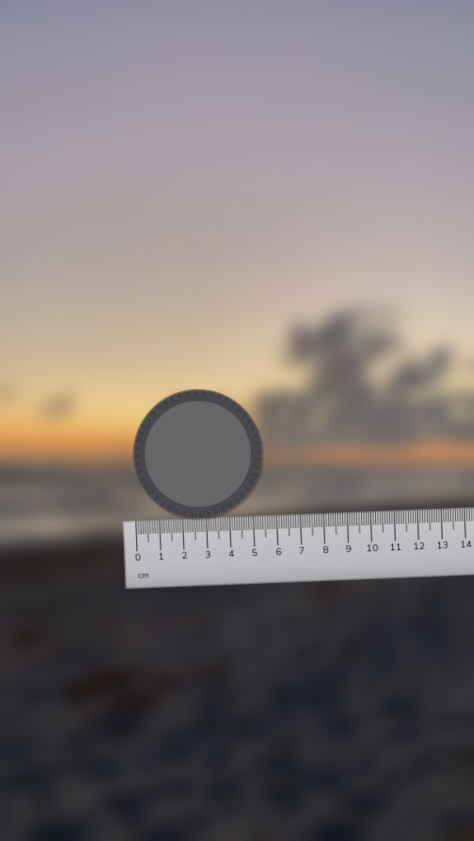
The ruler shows 5.5 cm
